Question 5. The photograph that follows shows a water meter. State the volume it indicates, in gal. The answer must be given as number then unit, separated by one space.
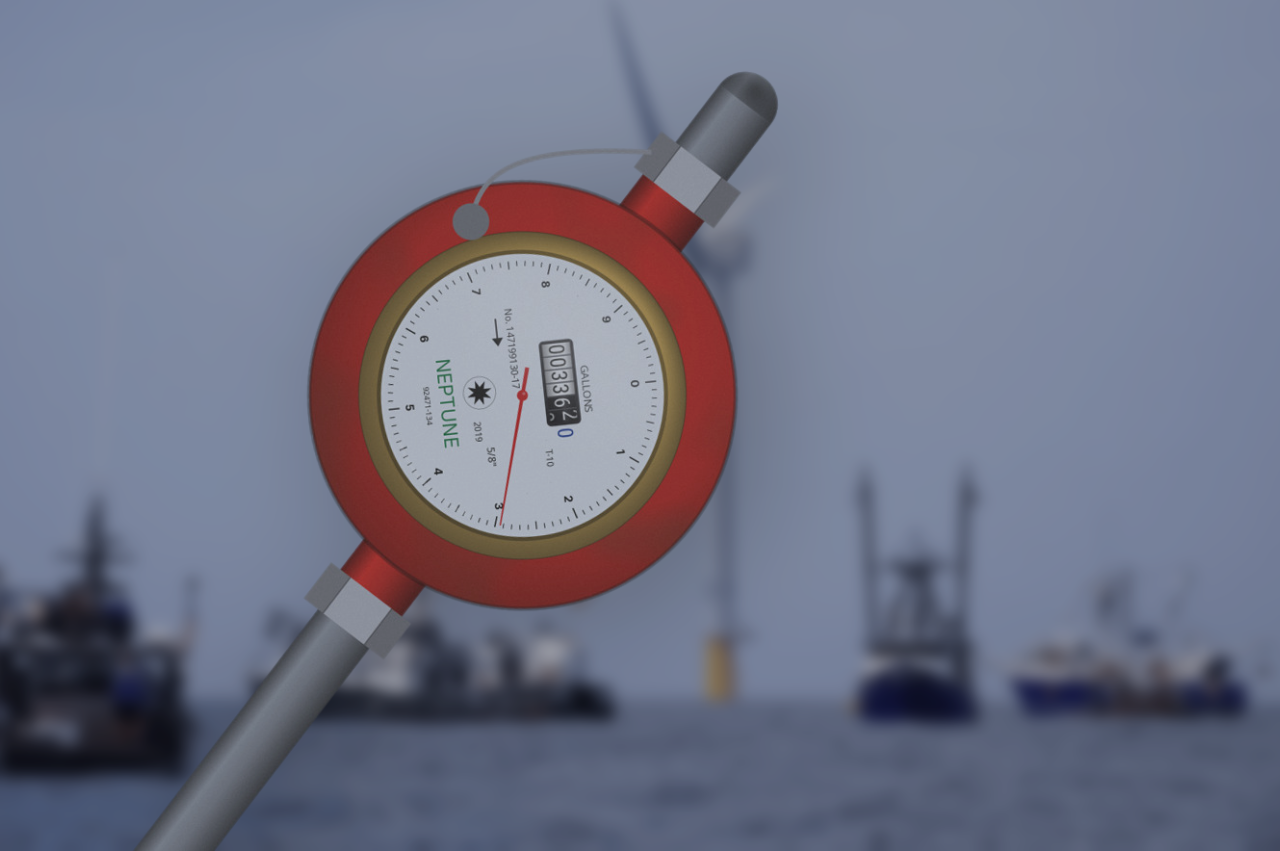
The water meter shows 33622.9 gal
